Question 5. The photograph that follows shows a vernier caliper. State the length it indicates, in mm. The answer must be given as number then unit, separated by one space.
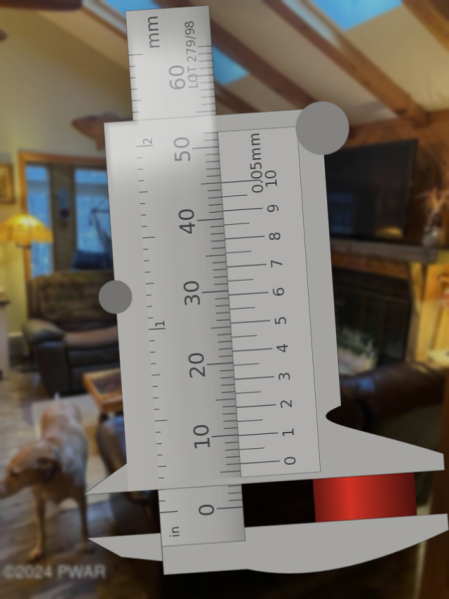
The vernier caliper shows 6.0 mm
